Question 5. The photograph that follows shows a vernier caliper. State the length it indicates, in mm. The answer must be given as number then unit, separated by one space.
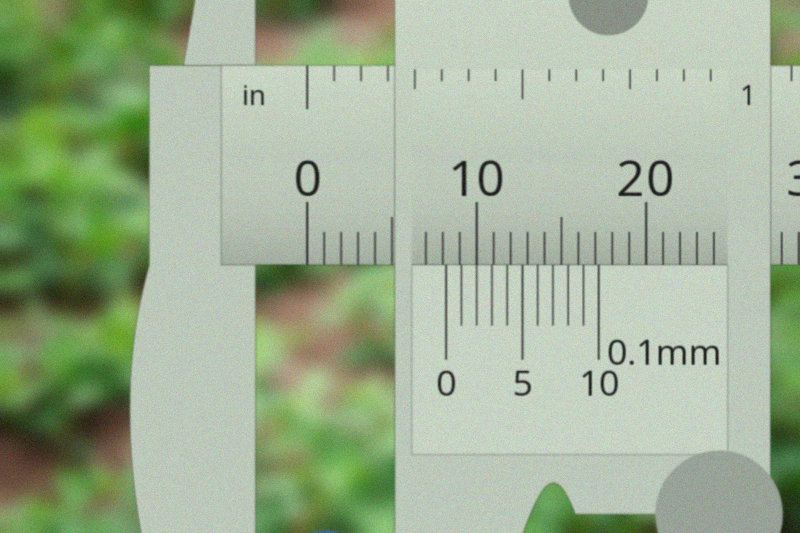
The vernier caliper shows 8.2 mm
